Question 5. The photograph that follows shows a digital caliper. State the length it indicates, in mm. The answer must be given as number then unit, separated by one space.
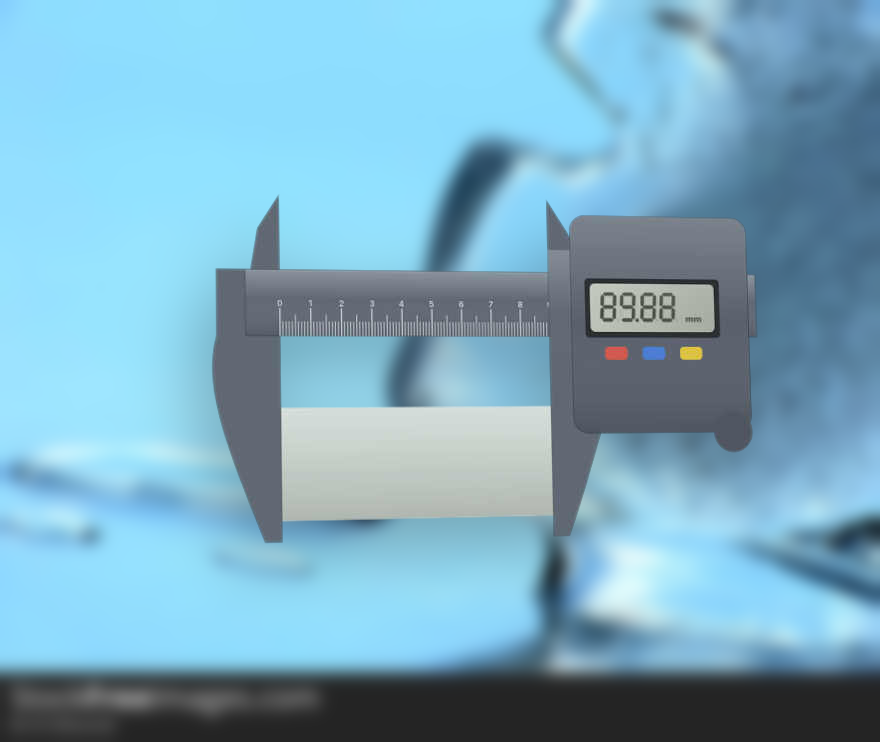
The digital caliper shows 89.88 mm
